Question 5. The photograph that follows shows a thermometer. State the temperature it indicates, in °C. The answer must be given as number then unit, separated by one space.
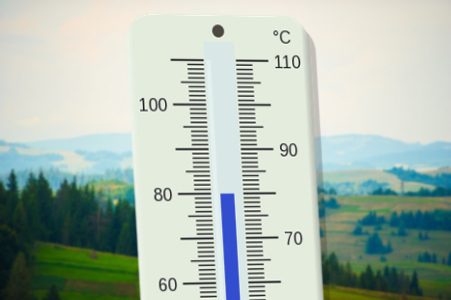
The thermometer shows 80 °C
